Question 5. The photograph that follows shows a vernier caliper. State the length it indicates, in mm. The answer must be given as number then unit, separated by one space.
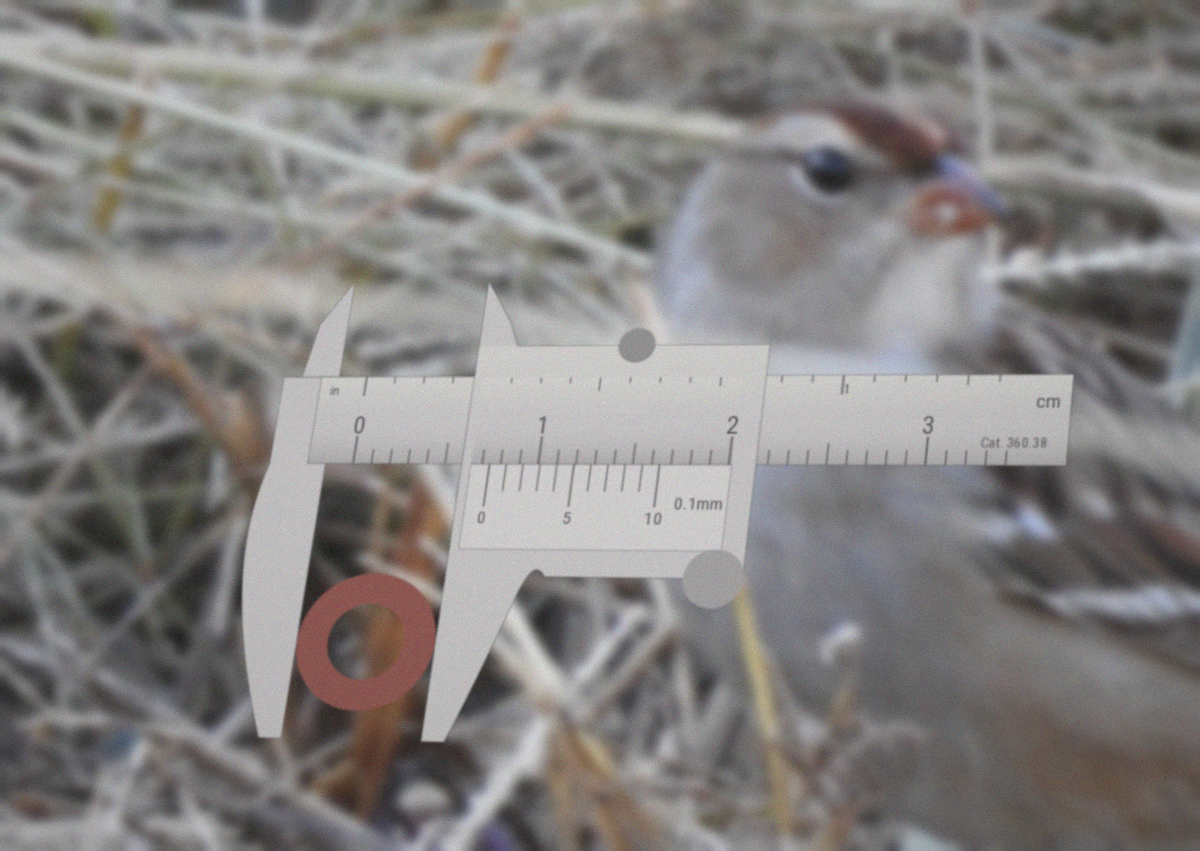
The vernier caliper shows 7.4 mm
